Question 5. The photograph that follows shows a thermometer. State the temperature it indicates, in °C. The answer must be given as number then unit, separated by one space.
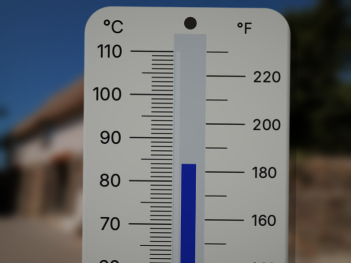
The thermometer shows 84 °C
